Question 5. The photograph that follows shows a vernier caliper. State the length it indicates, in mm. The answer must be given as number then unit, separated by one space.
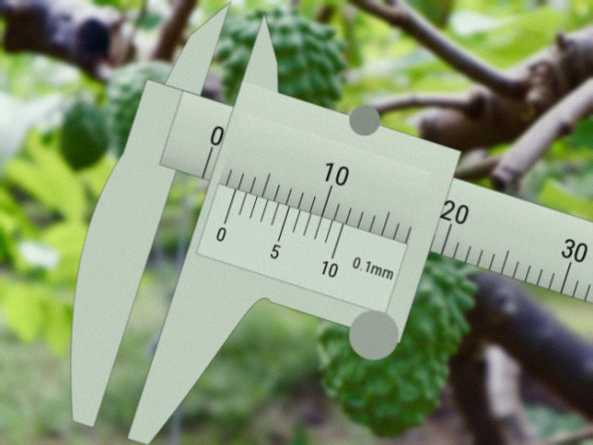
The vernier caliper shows 2.8 mm
